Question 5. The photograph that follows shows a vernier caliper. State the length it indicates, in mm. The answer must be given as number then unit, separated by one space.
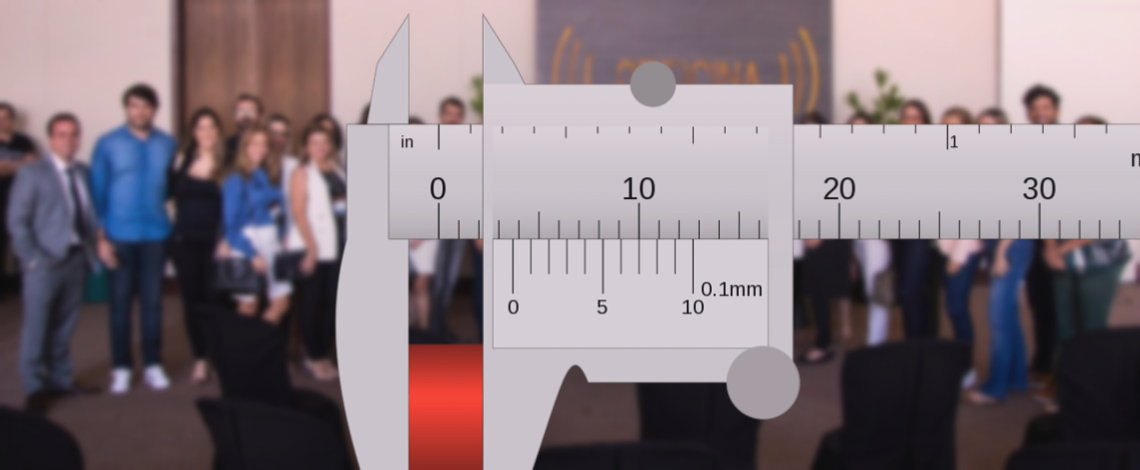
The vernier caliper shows 3.7 mm
